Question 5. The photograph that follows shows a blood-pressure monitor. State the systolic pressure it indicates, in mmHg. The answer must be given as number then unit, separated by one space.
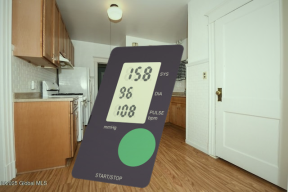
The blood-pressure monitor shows 158 mmHg
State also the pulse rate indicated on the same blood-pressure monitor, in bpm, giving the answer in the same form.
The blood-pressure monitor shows 108 bpm
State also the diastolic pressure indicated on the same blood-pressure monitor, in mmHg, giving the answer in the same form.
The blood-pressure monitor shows 96 mmHg
